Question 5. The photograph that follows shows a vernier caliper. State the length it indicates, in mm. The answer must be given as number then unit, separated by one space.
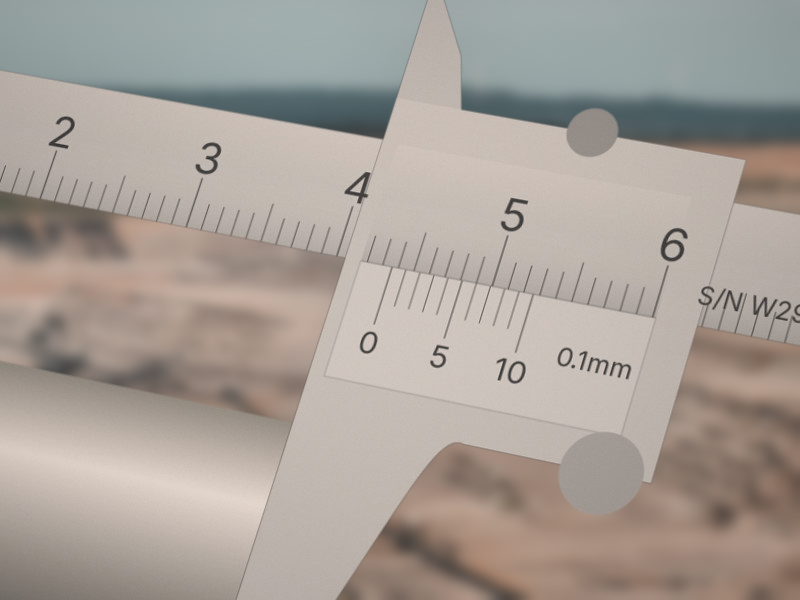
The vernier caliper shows 43.6 mm
